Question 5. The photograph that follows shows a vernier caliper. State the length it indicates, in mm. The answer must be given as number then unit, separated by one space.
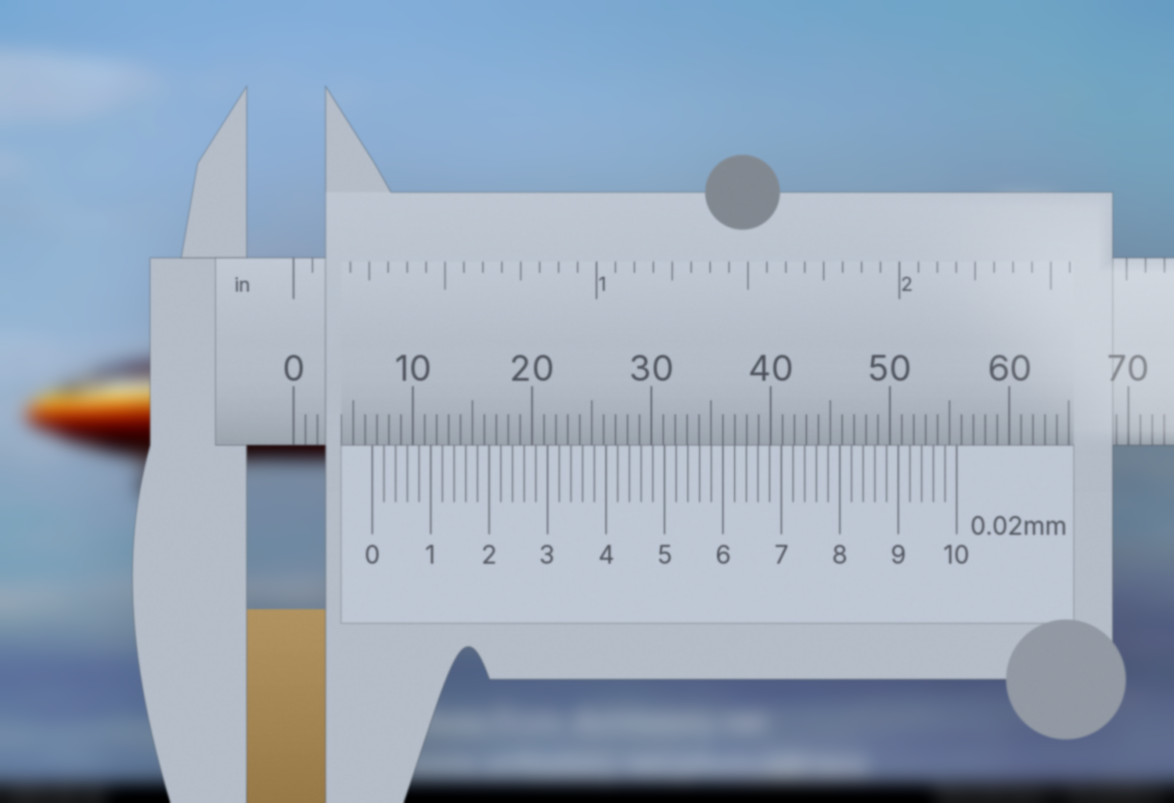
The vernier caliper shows 6.6 mm
